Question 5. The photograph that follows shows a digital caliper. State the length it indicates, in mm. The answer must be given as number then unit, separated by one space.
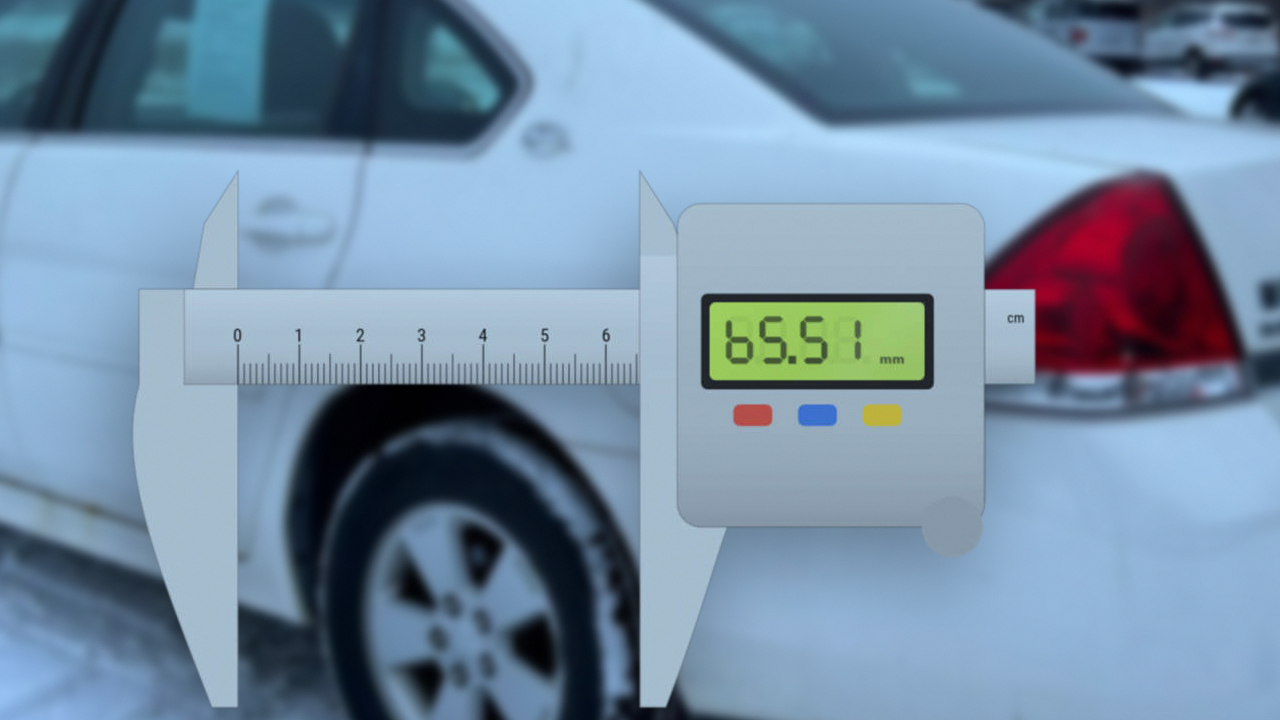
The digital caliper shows 65.51 mm
